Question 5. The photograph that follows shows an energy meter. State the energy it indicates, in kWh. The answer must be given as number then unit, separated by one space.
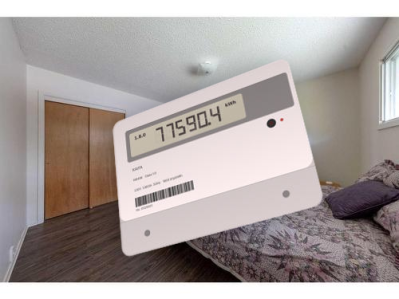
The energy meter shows 77590.4 kWh
